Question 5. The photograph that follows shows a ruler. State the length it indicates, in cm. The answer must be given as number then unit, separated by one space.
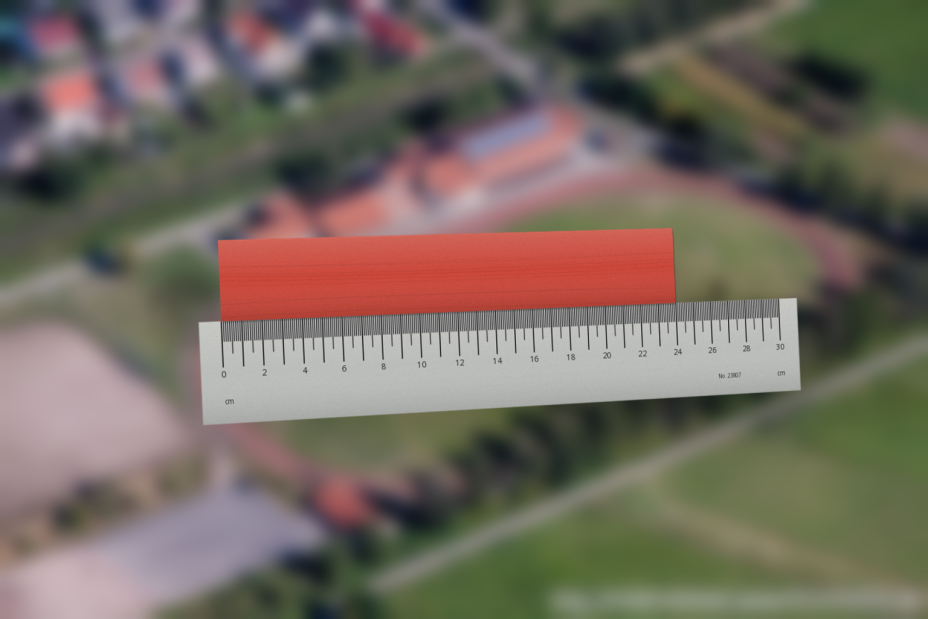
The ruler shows 24 cm
